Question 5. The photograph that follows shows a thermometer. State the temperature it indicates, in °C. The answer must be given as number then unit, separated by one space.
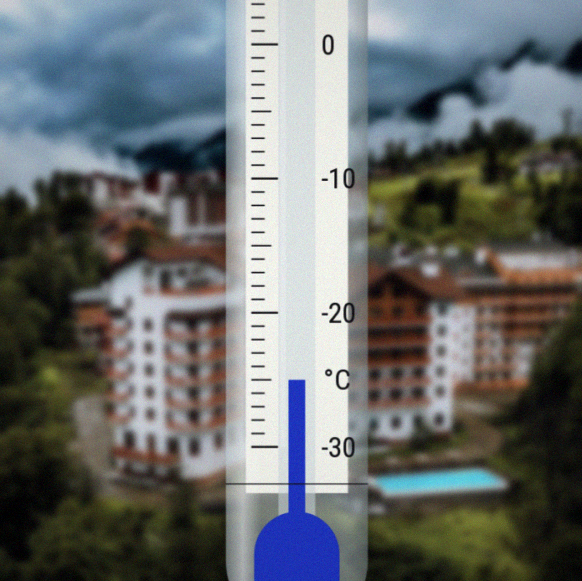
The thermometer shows -25 °C
